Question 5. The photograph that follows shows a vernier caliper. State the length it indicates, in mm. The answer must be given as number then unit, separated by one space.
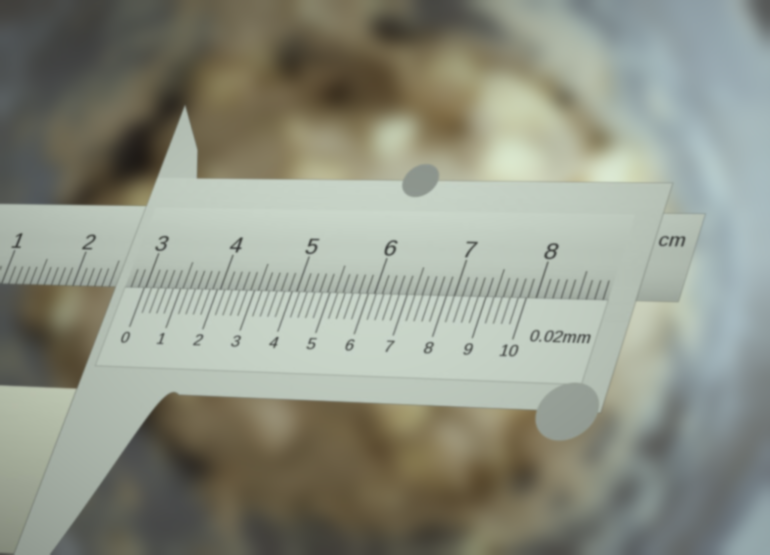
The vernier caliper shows 29.8 mm
